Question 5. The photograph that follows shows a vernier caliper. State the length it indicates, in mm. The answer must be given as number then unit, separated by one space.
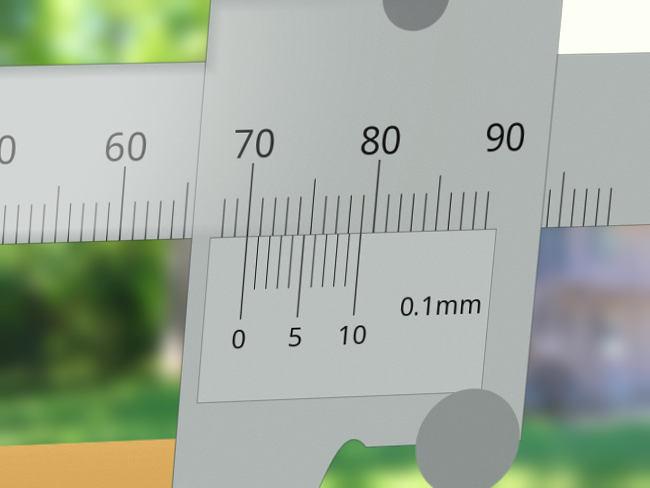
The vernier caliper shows 70.0 mm
